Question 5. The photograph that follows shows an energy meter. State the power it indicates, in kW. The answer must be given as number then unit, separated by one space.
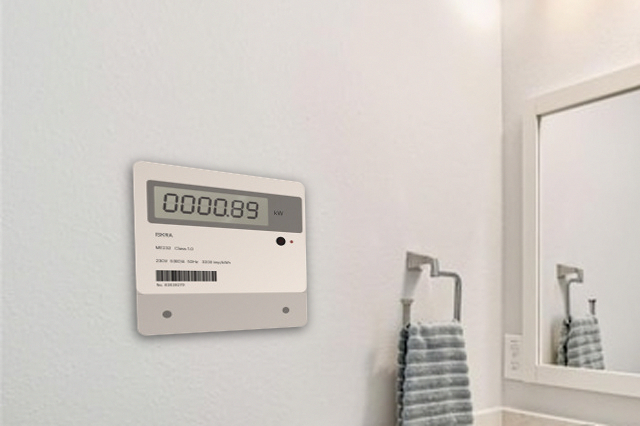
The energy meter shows 0.89 kW
